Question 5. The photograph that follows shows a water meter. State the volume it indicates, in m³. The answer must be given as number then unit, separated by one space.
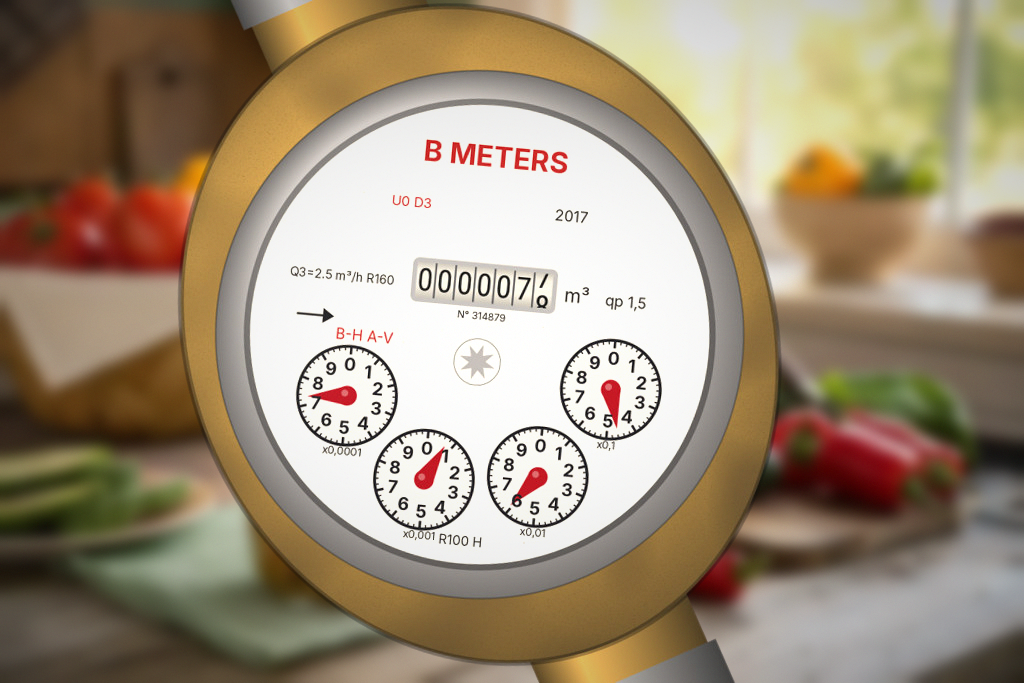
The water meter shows 77.4607 m³
